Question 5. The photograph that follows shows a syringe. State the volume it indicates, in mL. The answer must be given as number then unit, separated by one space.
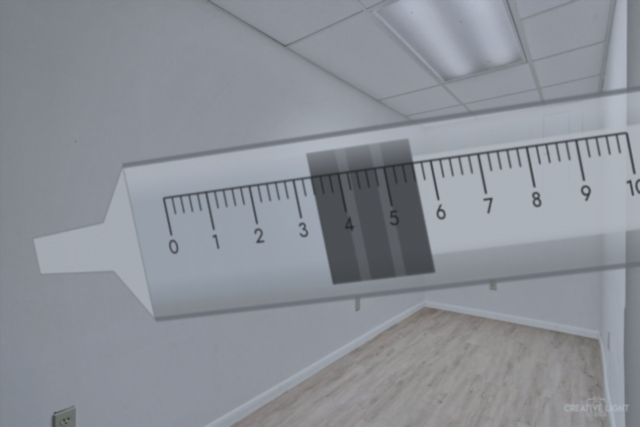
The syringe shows 3.4 mL
